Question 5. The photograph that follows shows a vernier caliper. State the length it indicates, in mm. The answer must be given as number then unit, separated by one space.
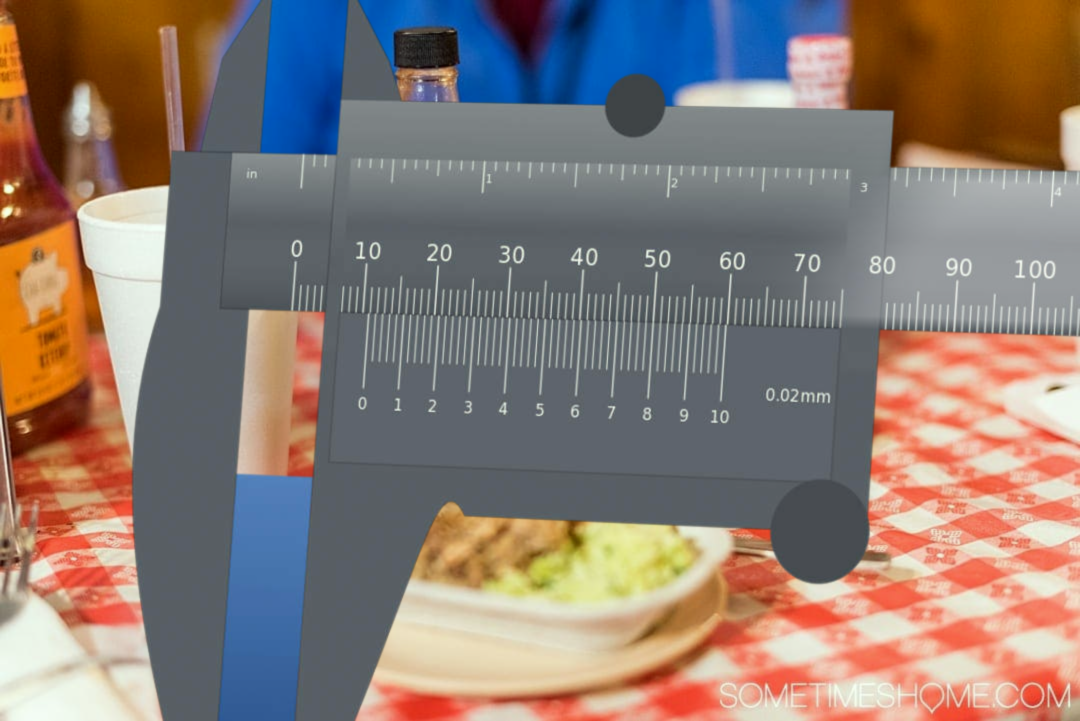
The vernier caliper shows 10.8 mm
